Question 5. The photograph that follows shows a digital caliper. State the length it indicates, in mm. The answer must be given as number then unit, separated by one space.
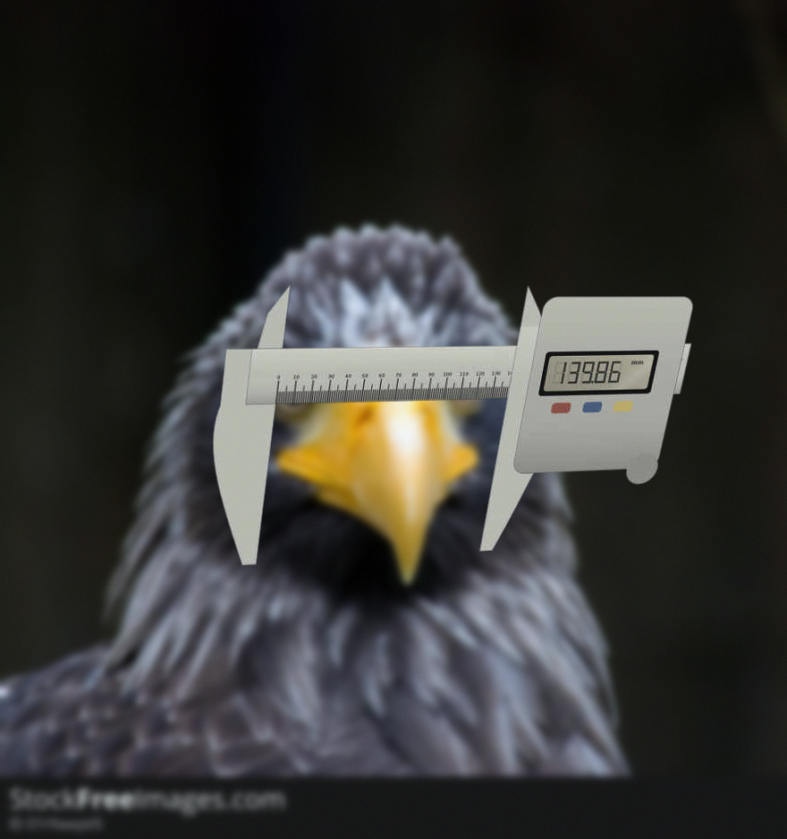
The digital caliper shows 139.86 mm
